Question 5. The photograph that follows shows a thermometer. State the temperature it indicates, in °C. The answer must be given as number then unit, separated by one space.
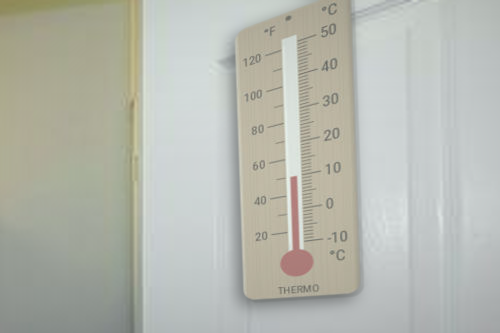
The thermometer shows 10 °C
